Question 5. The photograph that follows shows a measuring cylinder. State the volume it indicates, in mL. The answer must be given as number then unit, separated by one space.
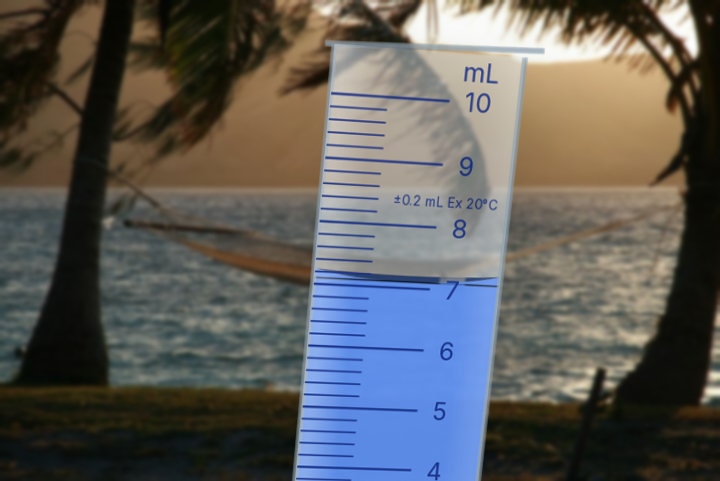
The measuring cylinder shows 7.1 mL
